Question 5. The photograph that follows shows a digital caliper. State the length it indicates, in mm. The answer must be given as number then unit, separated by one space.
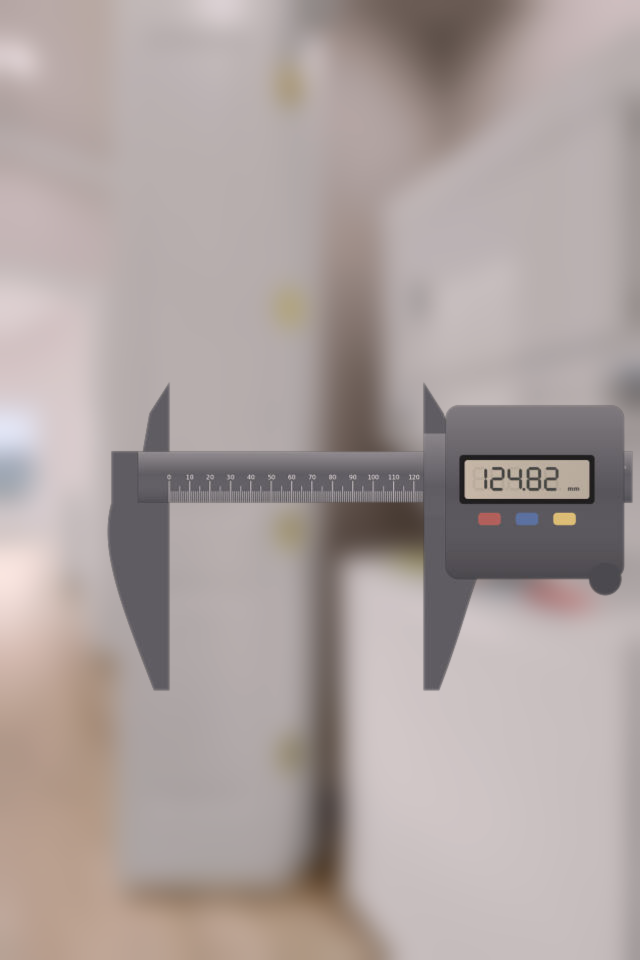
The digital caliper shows 124.82 mm
